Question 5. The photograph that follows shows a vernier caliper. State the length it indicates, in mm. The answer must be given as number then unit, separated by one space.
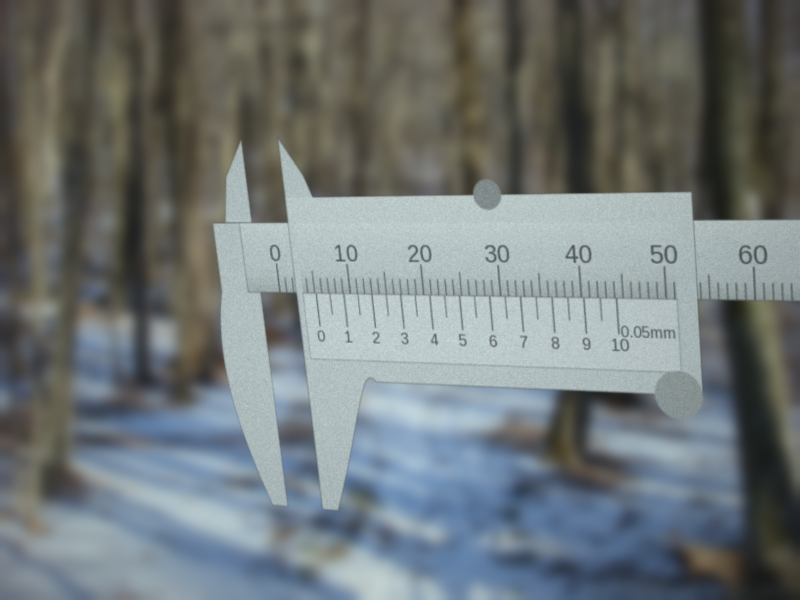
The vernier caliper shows 5.2 mm
